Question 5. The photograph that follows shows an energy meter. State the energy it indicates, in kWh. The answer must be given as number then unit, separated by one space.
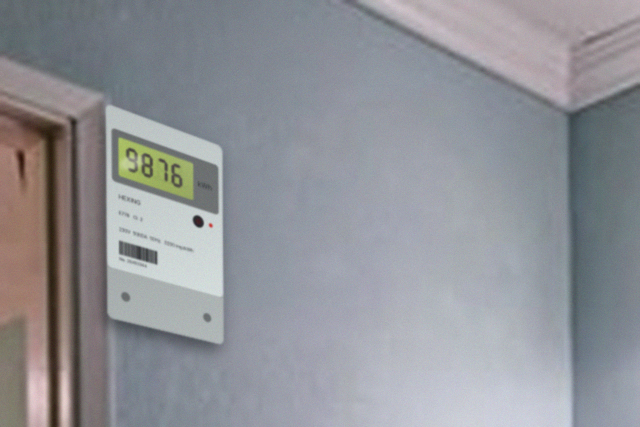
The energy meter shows 9876 kWh
